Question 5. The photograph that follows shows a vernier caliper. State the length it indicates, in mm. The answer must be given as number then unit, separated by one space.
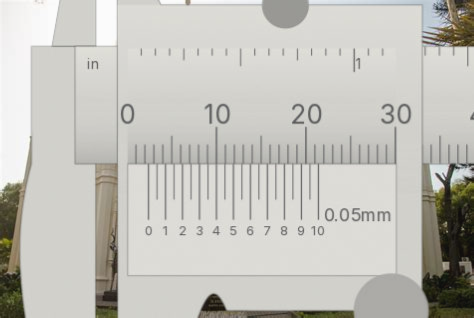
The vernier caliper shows 2.4 mm
